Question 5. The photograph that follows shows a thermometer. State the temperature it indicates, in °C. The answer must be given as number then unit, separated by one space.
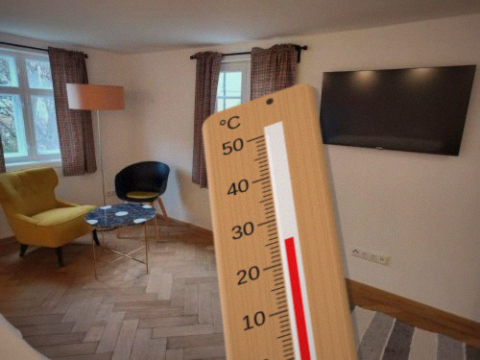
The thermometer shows 25 °C
